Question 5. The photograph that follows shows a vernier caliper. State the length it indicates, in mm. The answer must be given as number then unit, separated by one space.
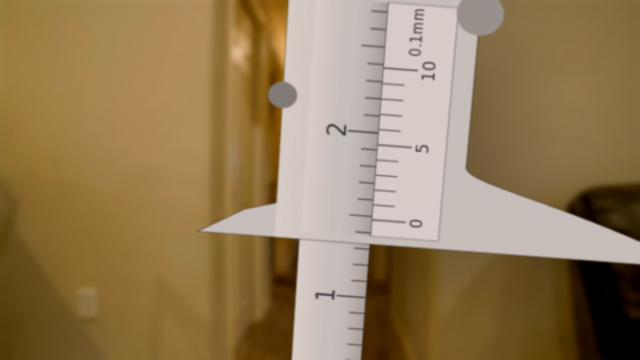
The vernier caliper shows 14.8 mm
